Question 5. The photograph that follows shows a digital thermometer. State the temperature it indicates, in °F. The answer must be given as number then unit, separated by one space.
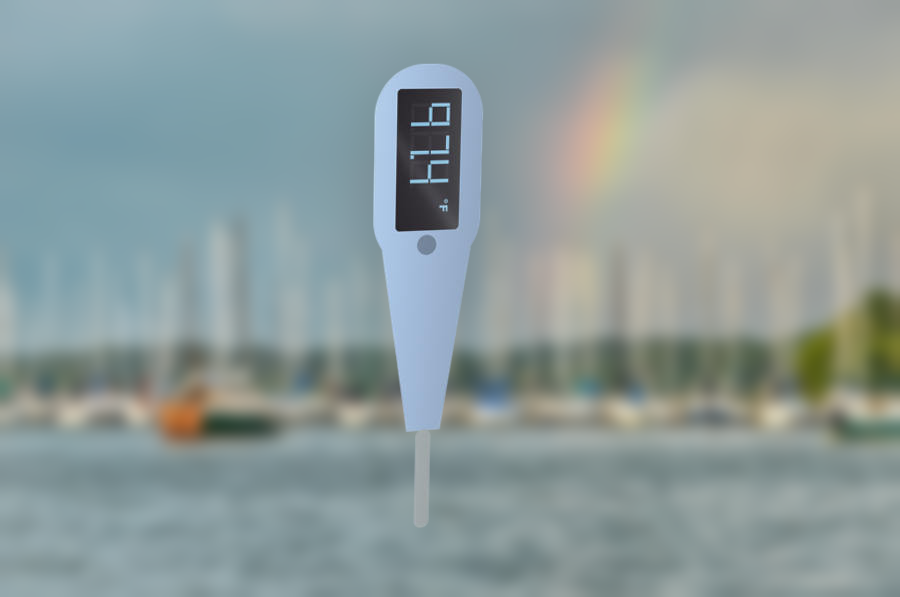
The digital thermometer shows 97.4 °F
